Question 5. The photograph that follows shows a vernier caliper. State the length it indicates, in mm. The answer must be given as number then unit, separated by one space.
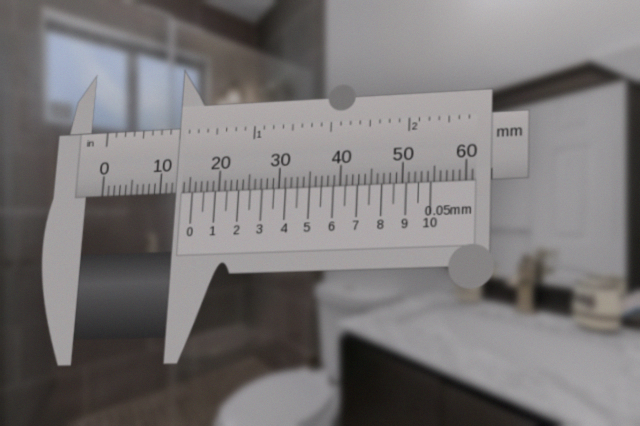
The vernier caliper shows 15.5 mm
